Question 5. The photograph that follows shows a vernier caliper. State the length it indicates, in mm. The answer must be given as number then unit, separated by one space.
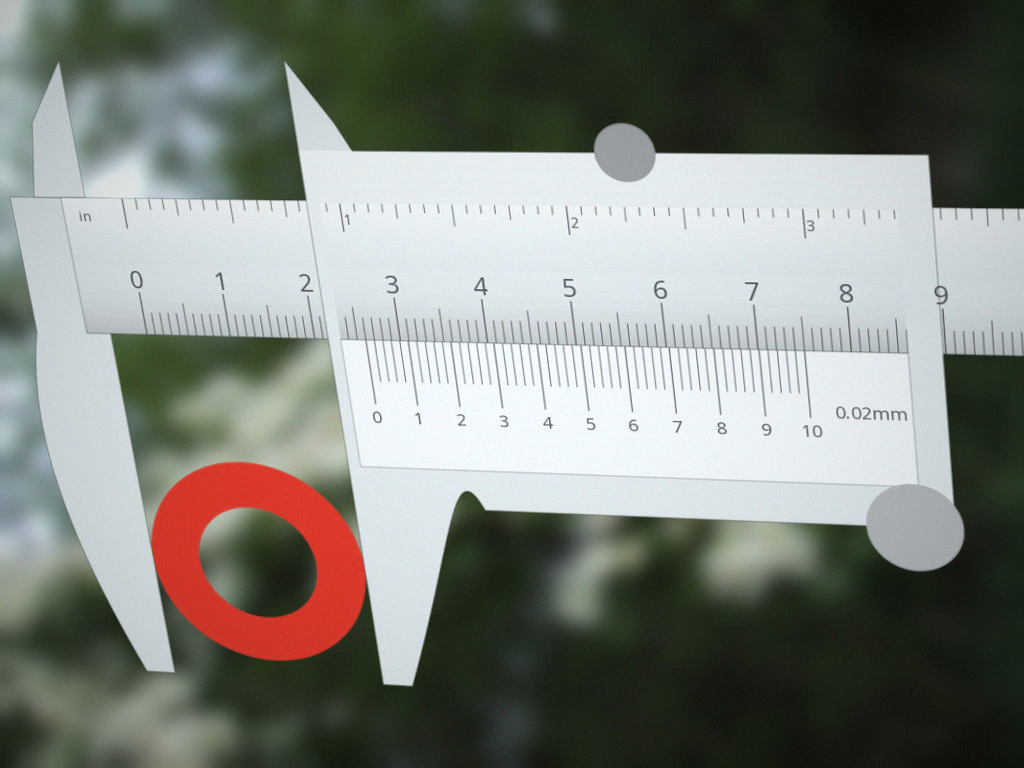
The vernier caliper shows 26.0 mm
